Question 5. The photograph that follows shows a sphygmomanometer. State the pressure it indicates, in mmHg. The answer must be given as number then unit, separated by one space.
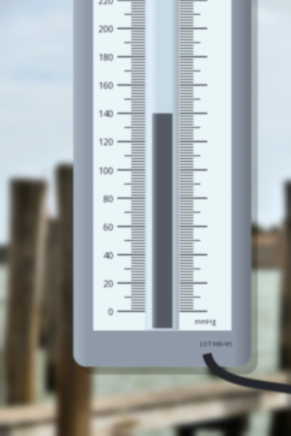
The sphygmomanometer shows 140 mmHg
